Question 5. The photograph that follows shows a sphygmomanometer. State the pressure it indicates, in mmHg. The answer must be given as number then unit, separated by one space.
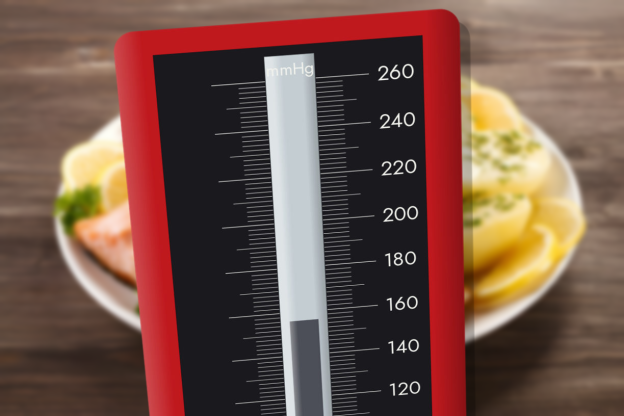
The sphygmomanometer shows 156 mmHg
